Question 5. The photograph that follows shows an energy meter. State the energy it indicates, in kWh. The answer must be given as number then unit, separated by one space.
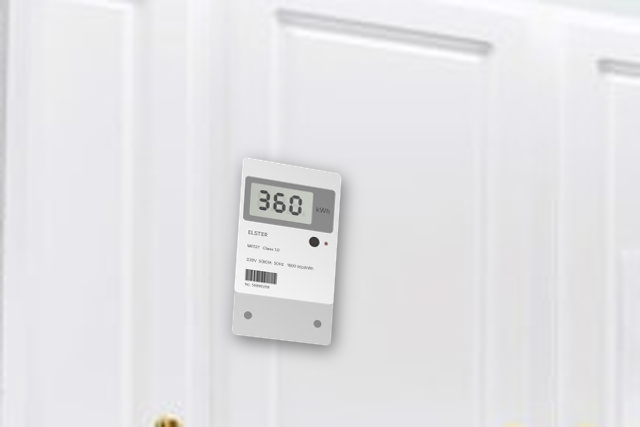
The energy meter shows 360 kWh
